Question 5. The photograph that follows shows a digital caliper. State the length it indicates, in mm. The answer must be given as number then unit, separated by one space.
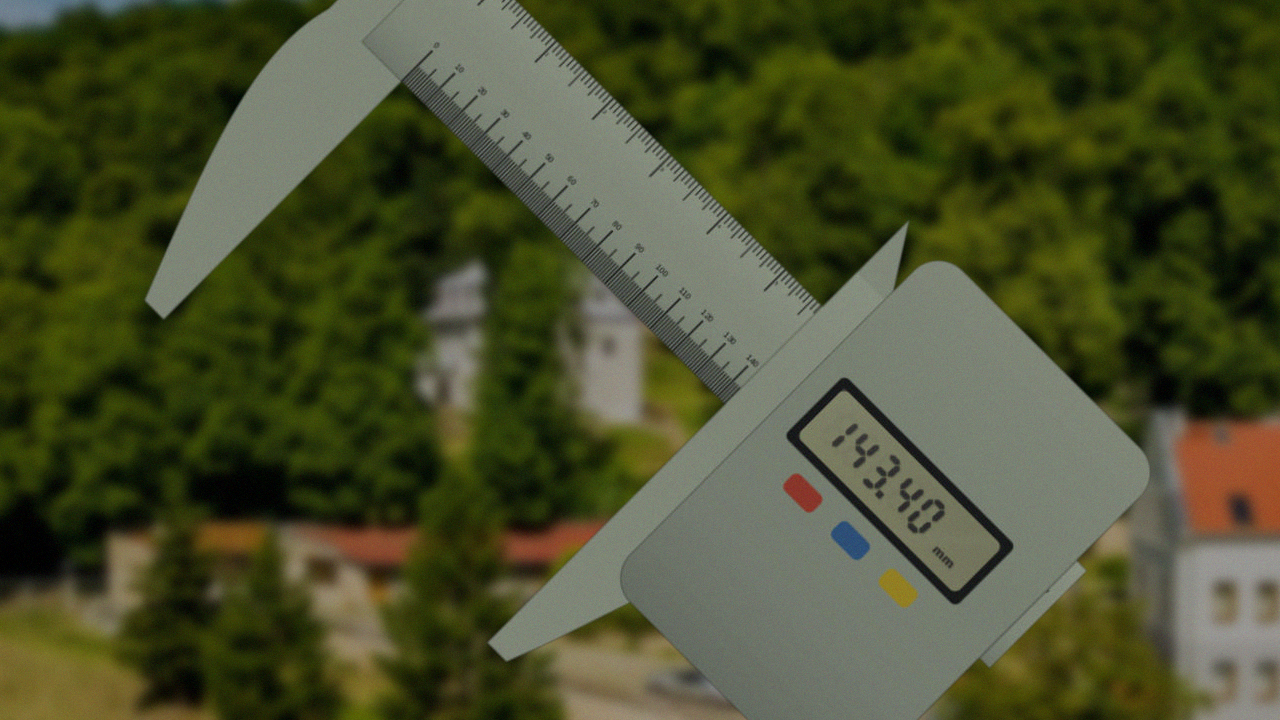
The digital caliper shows 143.40 mm
